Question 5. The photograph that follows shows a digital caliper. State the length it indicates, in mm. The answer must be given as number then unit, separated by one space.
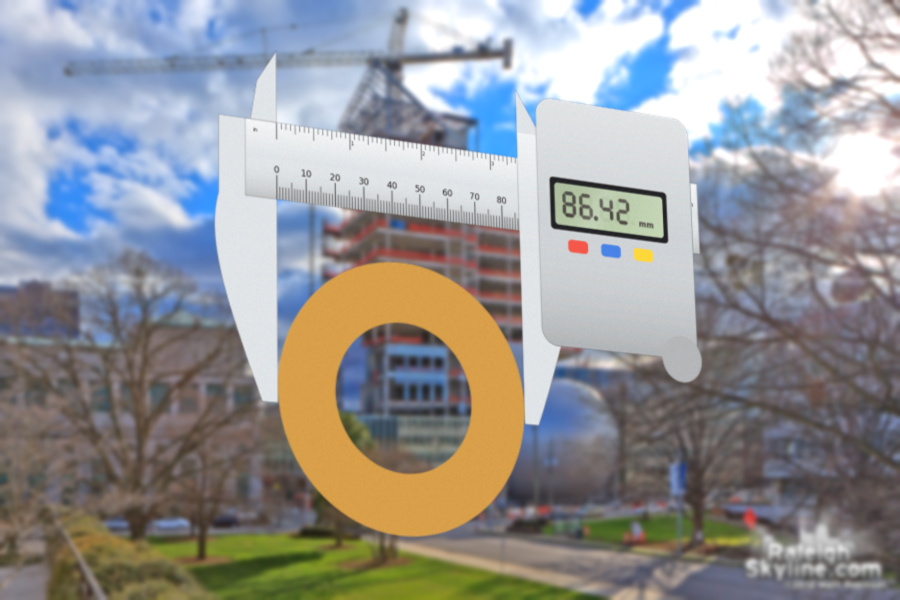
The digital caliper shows 86.42 mm
